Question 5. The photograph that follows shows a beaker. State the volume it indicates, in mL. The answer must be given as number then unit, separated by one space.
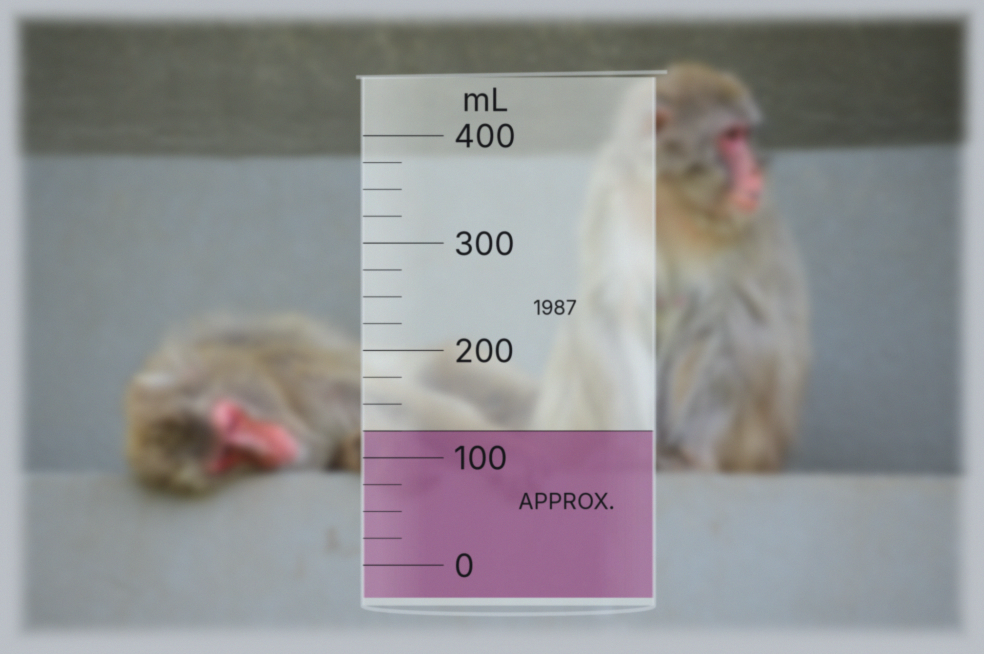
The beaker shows 125 mL
